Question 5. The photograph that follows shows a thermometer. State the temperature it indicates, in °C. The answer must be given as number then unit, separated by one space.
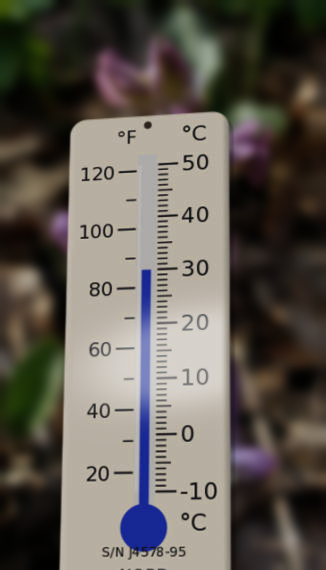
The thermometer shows 30 °C
